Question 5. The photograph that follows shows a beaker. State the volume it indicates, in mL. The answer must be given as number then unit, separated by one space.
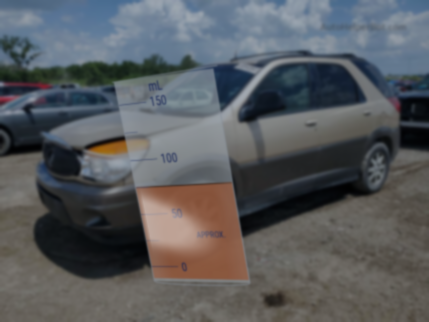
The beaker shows 75 mL
